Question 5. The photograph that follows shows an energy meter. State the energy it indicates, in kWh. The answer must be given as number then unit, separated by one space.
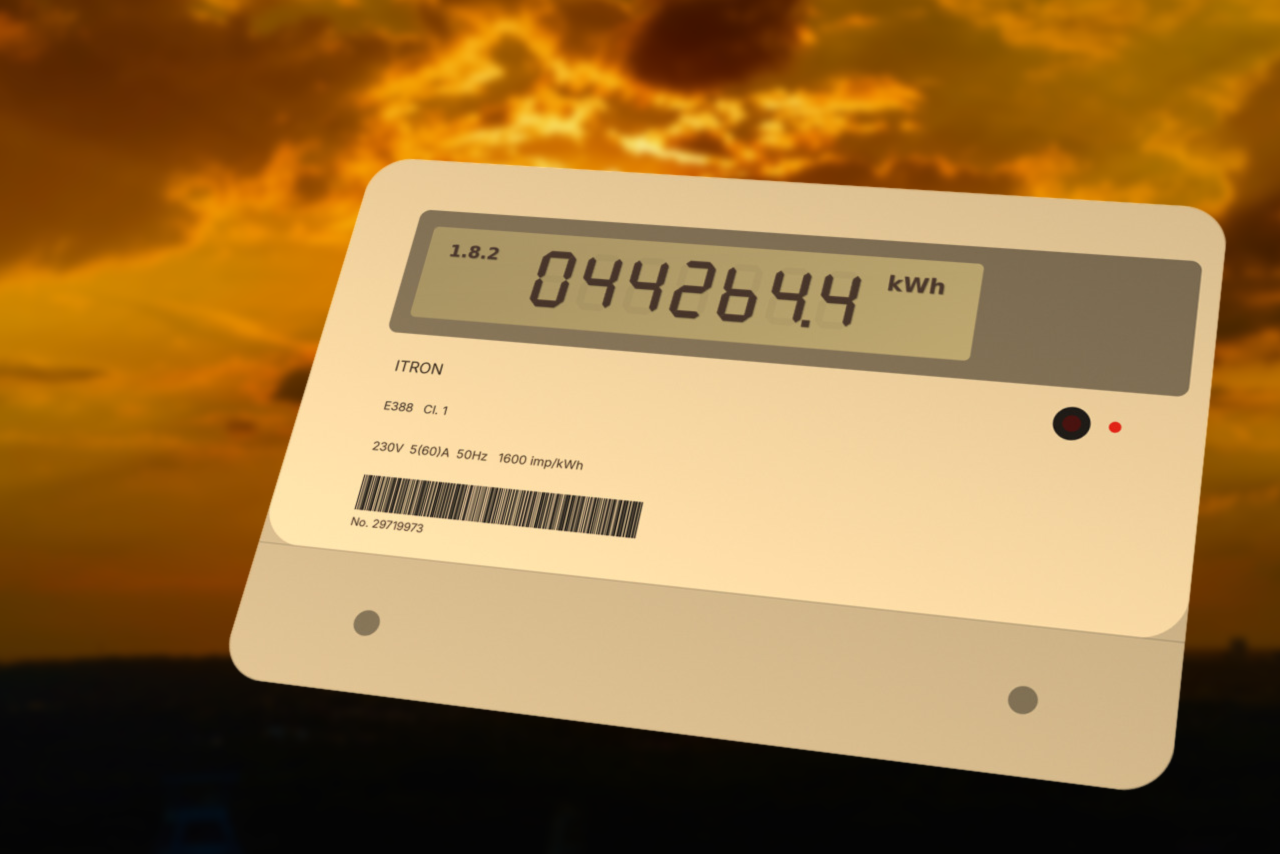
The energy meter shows 44264.4 kWh
